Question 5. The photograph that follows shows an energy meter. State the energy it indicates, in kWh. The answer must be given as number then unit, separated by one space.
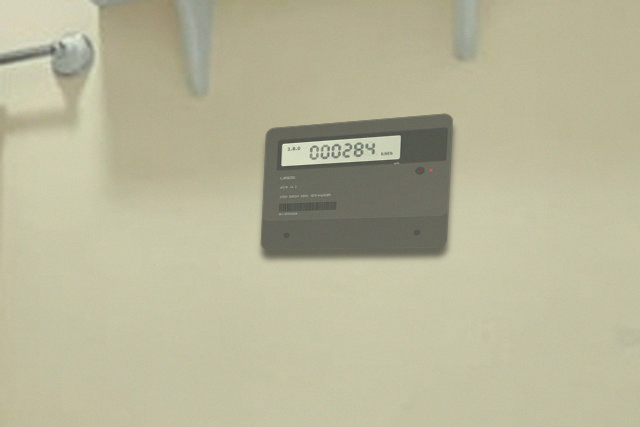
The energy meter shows 284 kWh
